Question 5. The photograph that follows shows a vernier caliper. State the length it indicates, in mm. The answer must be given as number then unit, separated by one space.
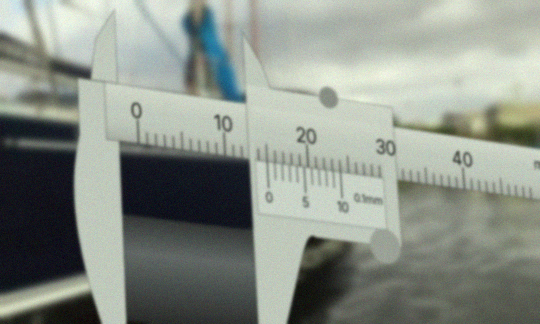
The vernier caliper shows 15.0 mm
